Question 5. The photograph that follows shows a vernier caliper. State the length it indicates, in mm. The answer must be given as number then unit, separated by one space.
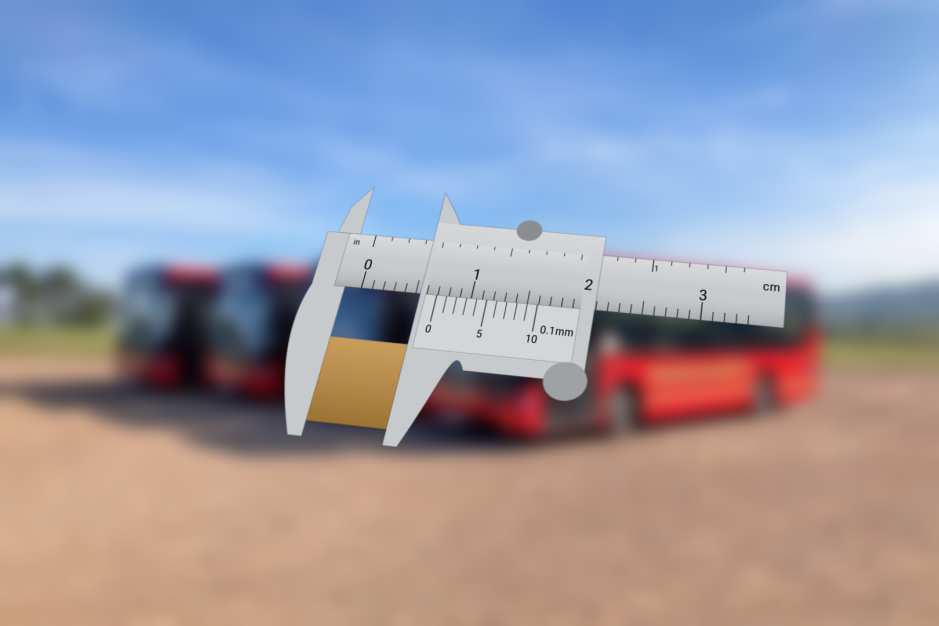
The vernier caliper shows 6.9 mm
